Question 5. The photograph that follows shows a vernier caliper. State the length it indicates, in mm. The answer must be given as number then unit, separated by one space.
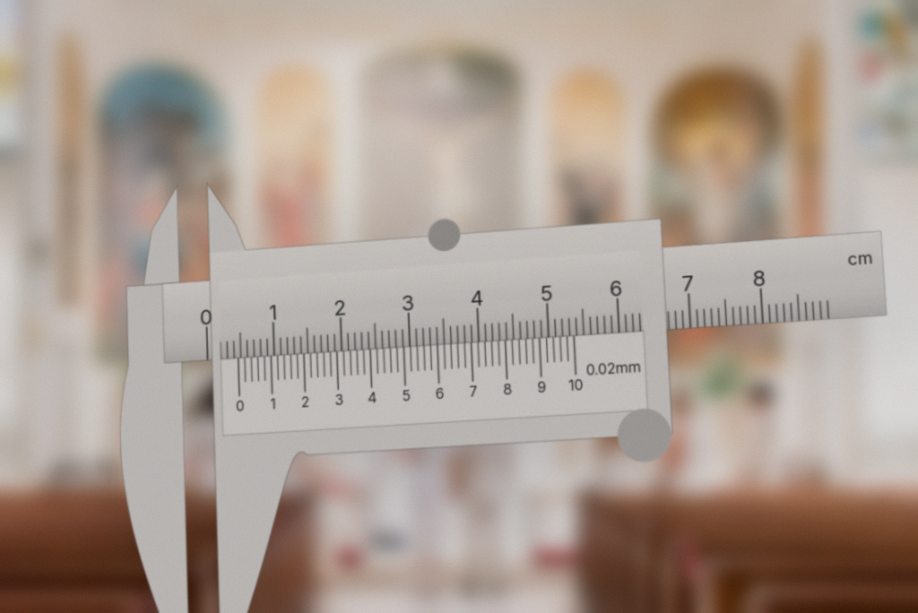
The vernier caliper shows 4.6 mm
